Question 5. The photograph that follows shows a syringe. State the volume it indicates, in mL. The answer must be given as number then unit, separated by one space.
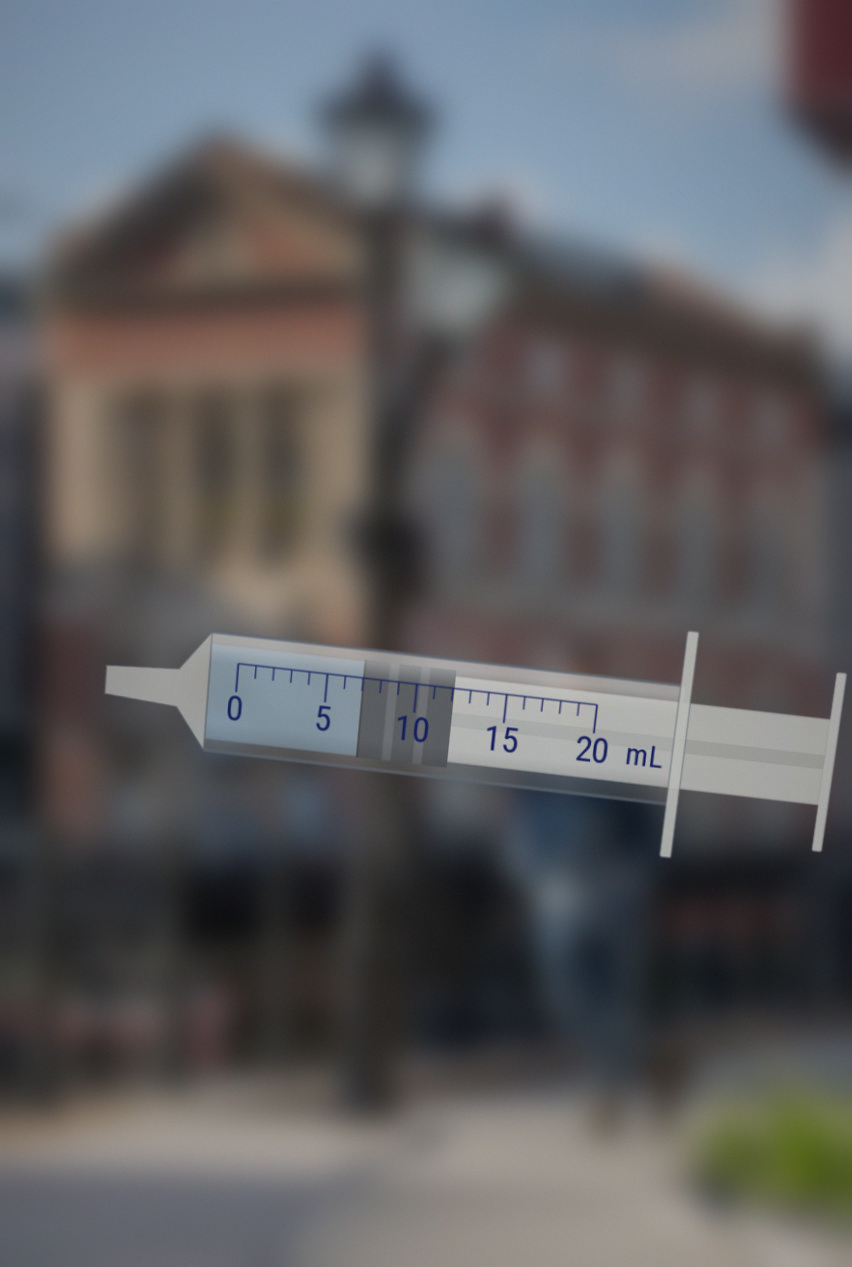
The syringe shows 7 mL
